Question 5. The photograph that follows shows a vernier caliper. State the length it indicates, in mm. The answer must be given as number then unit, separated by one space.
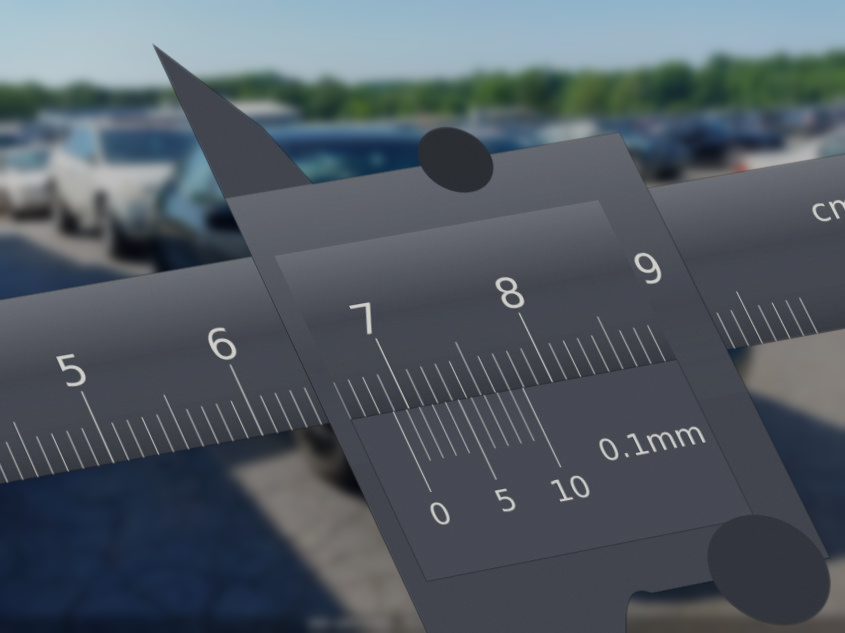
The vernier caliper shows 68.9 mm
